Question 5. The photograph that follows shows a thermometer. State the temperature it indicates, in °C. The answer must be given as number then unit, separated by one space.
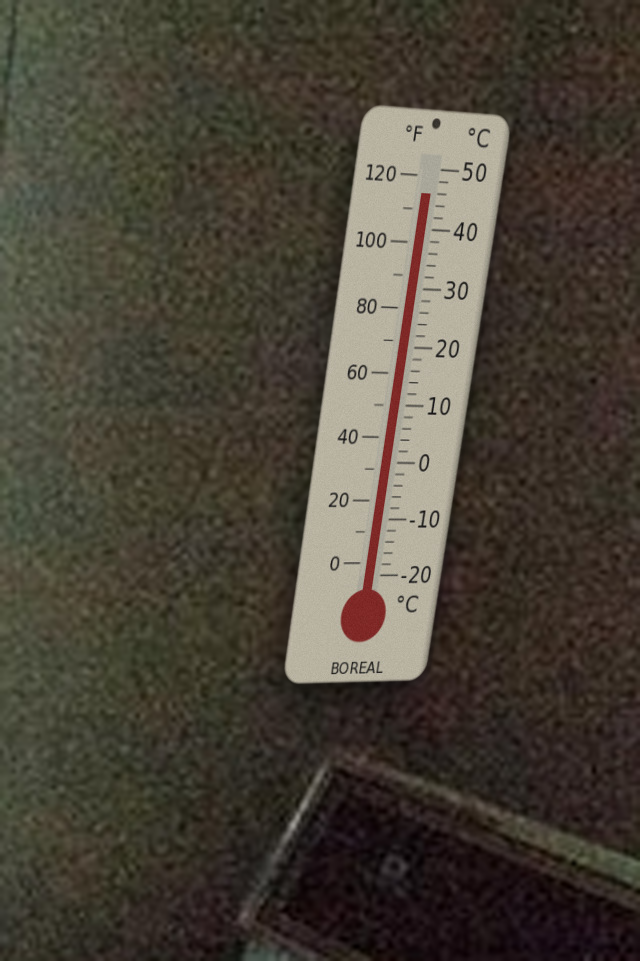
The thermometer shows 46 °C
